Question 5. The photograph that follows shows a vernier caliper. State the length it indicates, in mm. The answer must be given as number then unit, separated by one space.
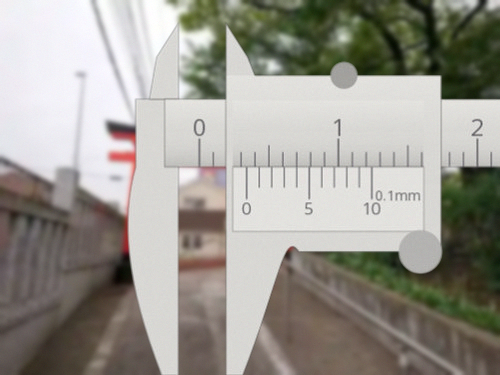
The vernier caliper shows 3.4 mm
